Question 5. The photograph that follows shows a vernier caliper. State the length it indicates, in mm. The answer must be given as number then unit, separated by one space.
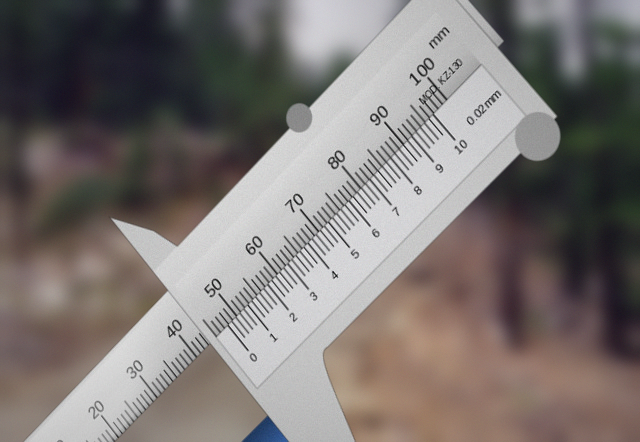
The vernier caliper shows 47.8 mm
